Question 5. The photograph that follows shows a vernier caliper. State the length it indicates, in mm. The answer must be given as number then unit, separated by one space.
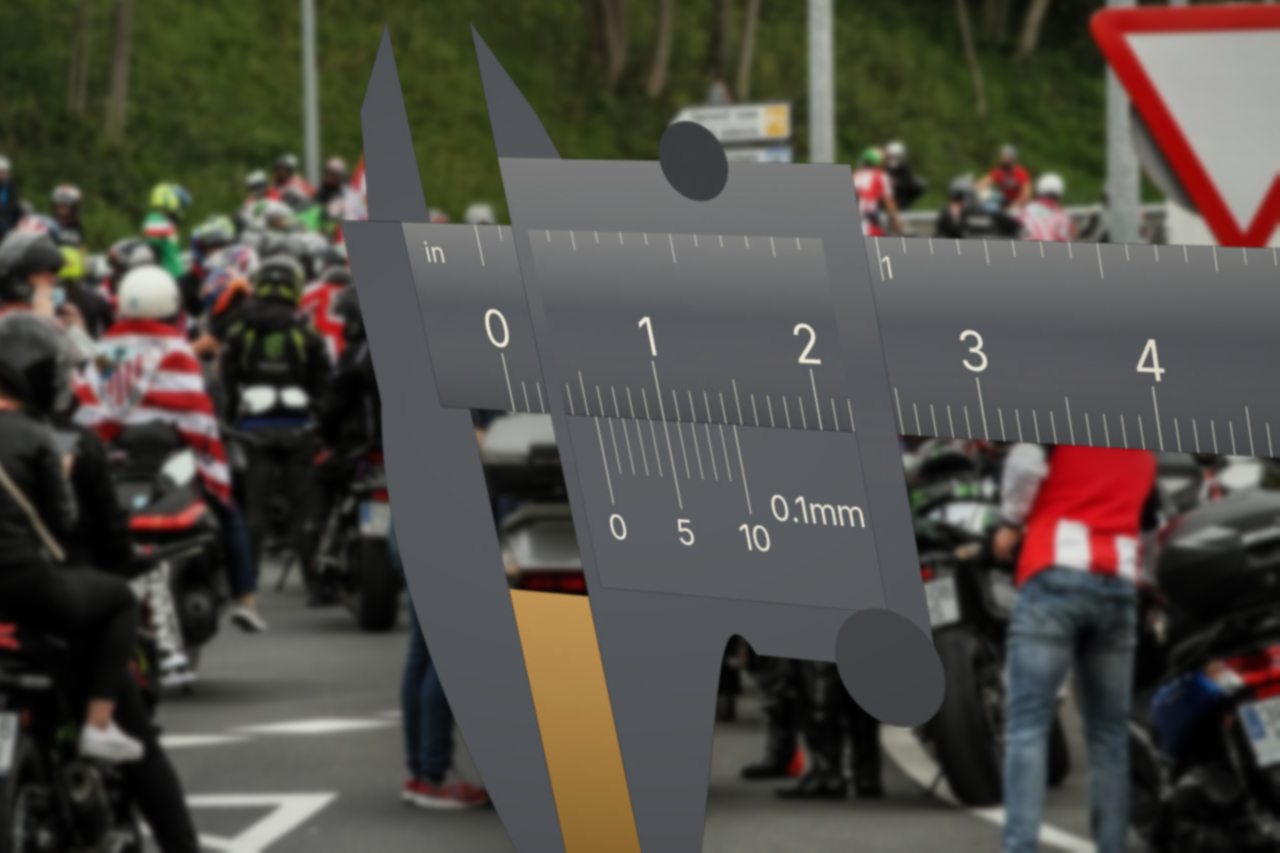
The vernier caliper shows 5.5 mm
